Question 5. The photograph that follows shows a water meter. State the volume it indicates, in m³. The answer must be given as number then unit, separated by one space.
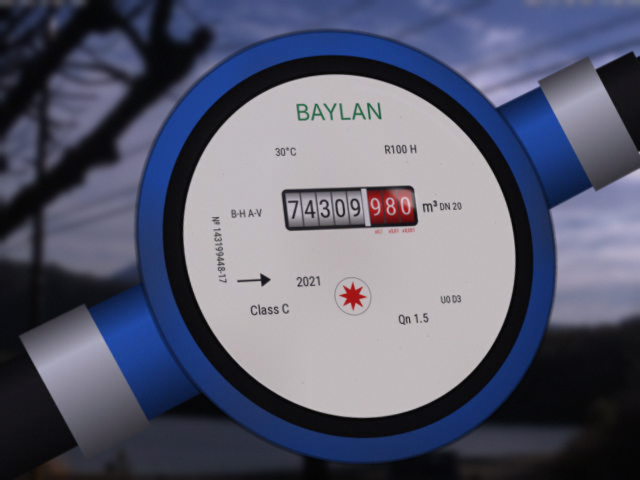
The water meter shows 74309.980 m³
